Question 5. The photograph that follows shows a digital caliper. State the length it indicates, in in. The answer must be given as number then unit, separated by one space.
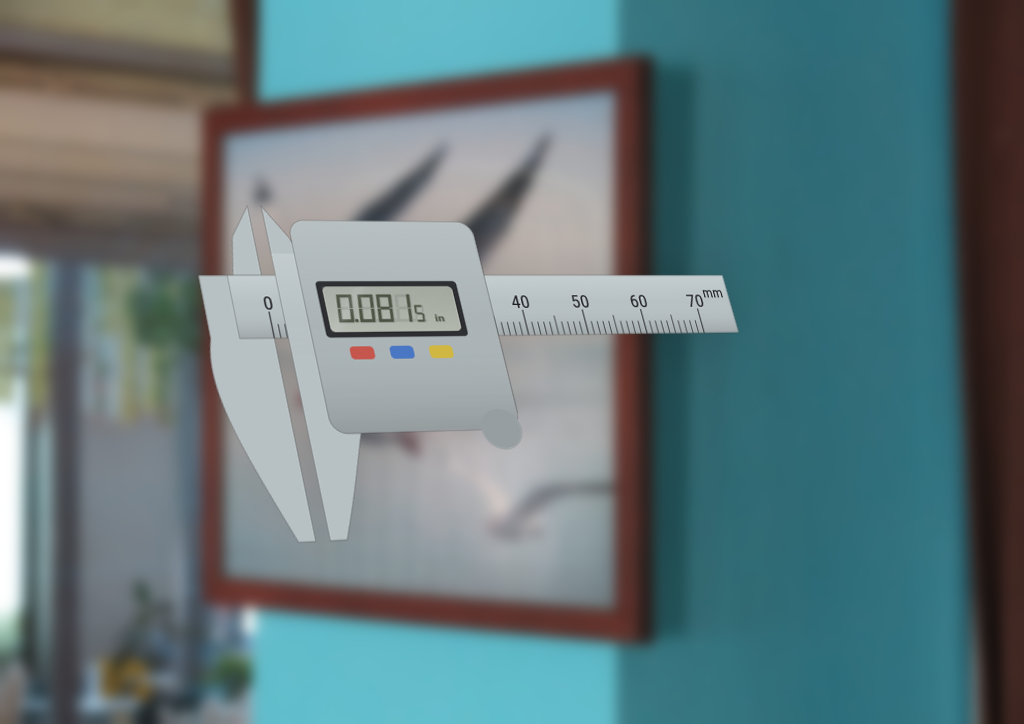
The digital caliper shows 0.0815 in
